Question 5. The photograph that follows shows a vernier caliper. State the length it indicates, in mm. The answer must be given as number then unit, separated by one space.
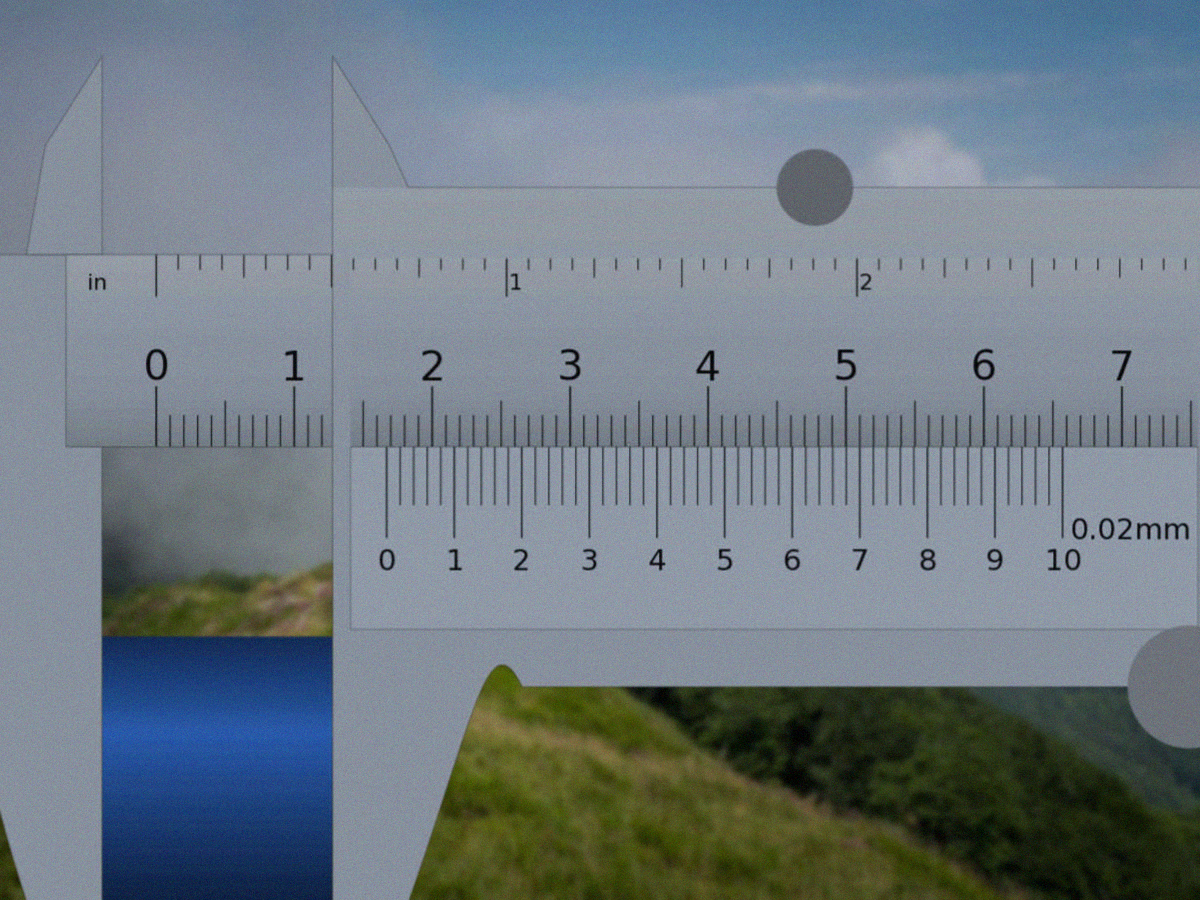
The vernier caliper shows 16.7 mm
